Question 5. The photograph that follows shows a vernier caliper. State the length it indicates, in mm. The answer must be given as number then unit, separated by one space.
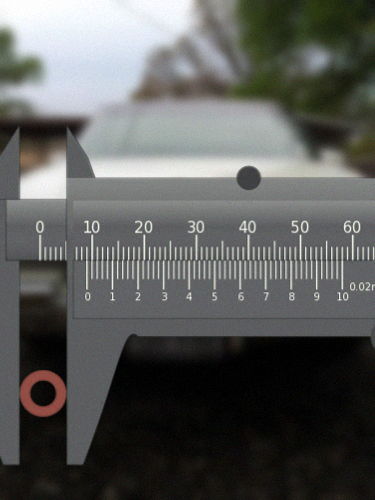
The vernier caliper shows 9.0 mm
